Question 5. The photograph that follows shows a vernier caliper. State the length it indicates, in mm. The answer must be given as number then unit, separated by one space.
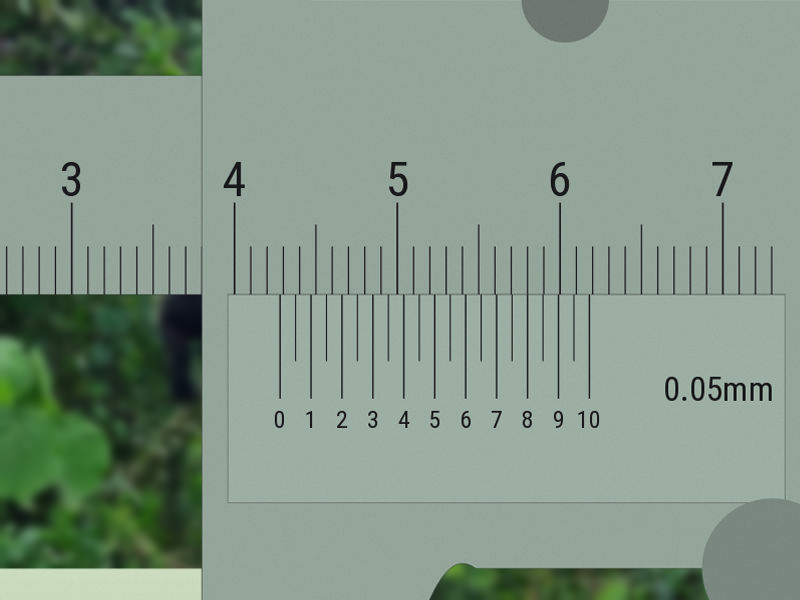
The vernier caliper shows 42.8 mm
